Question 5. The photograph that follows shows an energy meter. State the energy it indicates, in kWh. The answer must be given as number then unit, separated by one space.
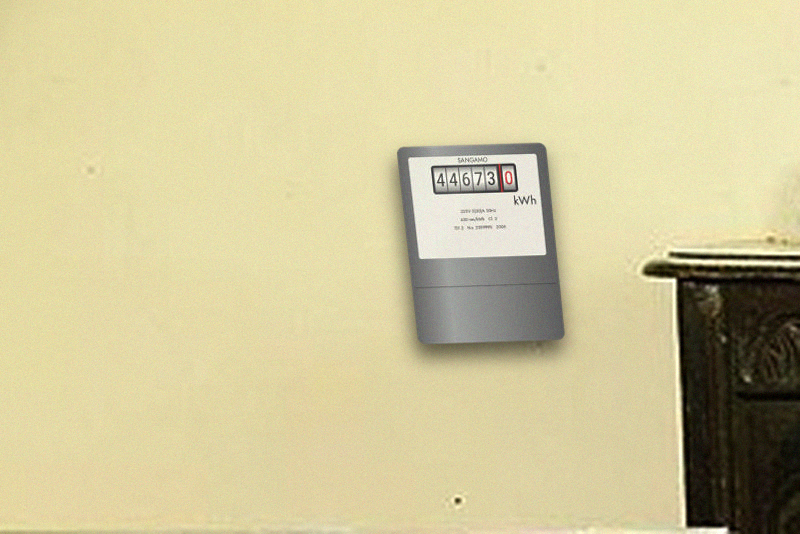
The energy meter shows 44673.0 kWh
